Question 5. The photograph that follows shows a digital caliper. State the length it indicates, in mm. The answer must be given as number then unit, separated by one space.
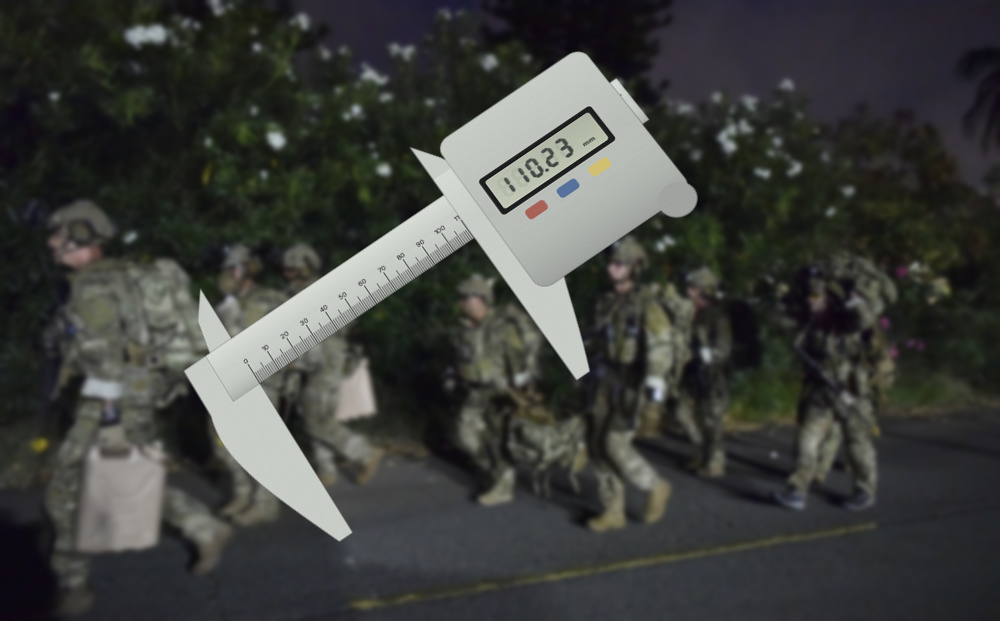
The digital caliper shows 110.23 mm
